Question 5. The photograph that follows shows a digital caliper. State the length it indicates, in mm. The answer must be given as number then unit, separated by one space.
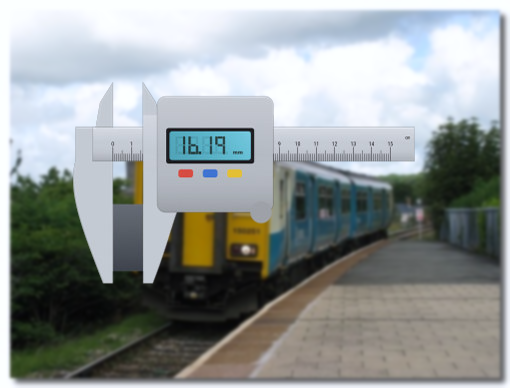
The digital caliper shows 16.19 mm
